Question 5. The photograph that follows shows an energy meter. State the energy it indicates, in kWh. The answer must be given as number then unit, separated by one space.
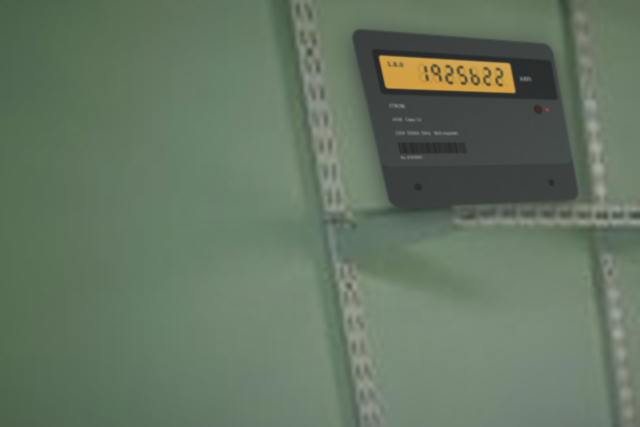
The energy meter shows 1925622 kWh
